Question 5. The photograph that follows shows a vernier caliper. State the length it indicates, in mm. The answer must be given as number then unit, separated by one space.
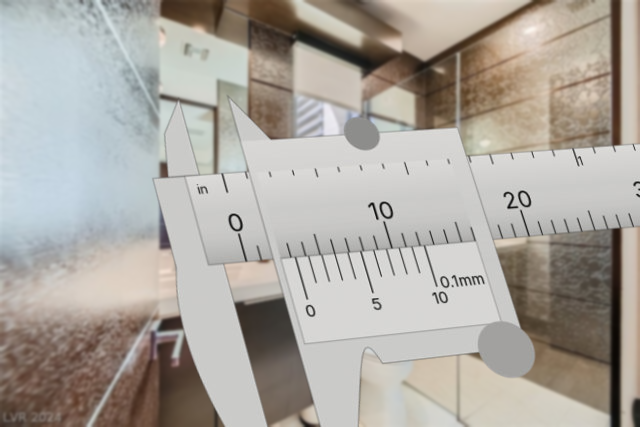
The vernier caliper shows 3.3 mm
